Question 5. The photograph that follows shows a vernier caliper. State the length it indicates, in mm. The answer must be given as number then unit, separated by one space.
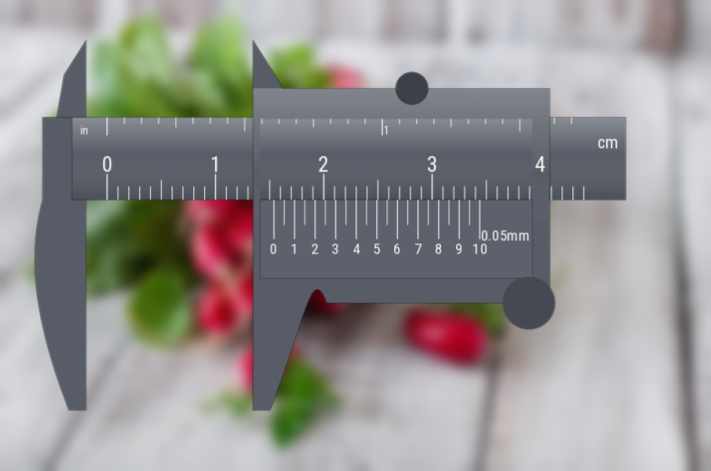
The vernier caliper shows 15.4 mm
